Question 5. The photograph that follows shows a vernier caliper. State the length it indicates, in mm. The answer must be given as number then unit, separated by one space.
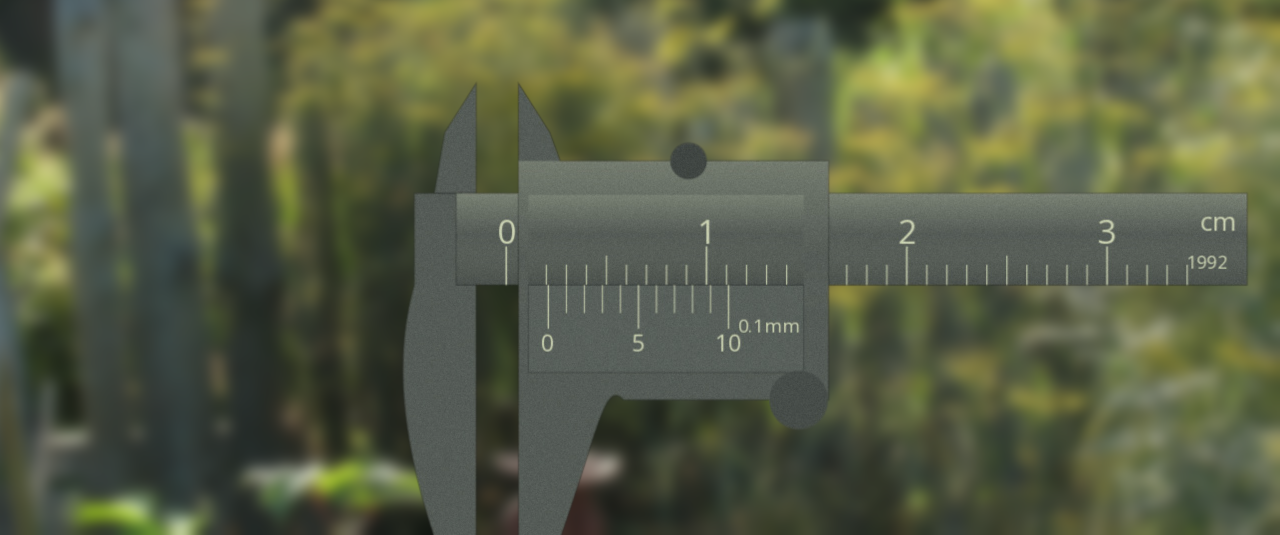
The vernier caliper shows 2.1 mm
